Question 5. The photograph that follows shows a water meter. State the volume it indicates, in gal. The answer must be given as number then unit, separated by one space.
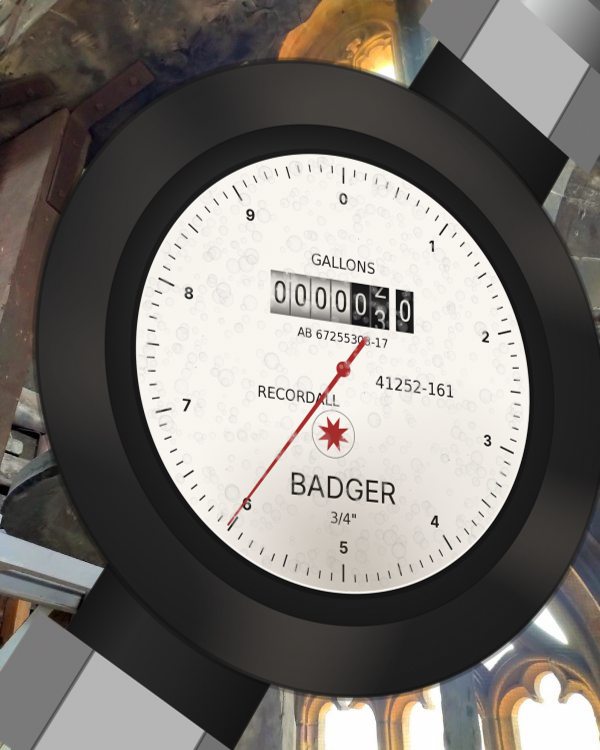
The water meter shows 26.0 gal
